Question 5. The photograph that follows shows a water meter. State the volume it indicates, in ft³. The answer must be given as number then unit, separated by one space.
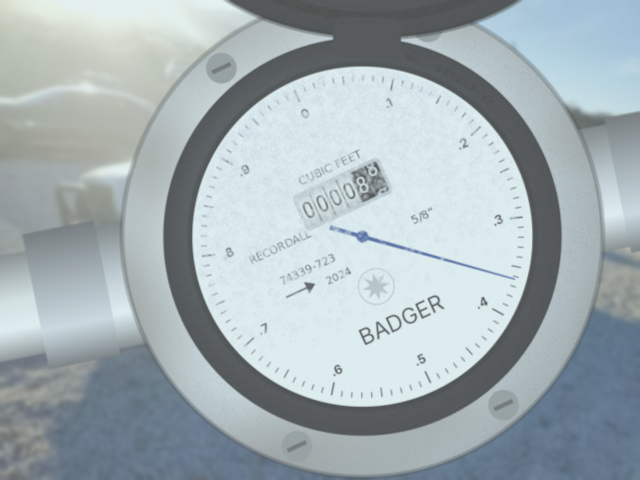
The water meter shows 88.36 ft³
